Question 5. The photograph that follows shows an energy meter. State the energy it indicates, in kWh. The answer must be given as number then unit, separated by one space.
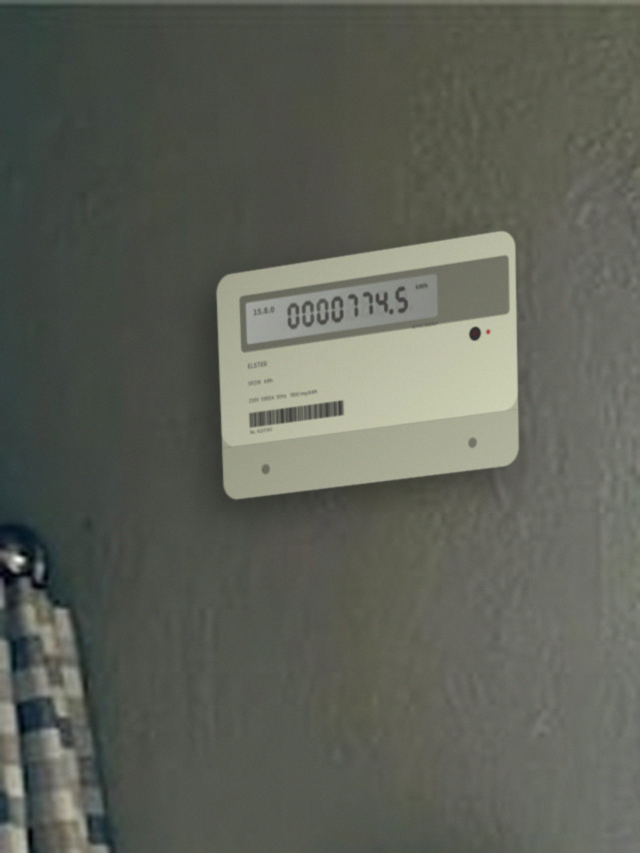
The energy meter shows 774.5 kWh
